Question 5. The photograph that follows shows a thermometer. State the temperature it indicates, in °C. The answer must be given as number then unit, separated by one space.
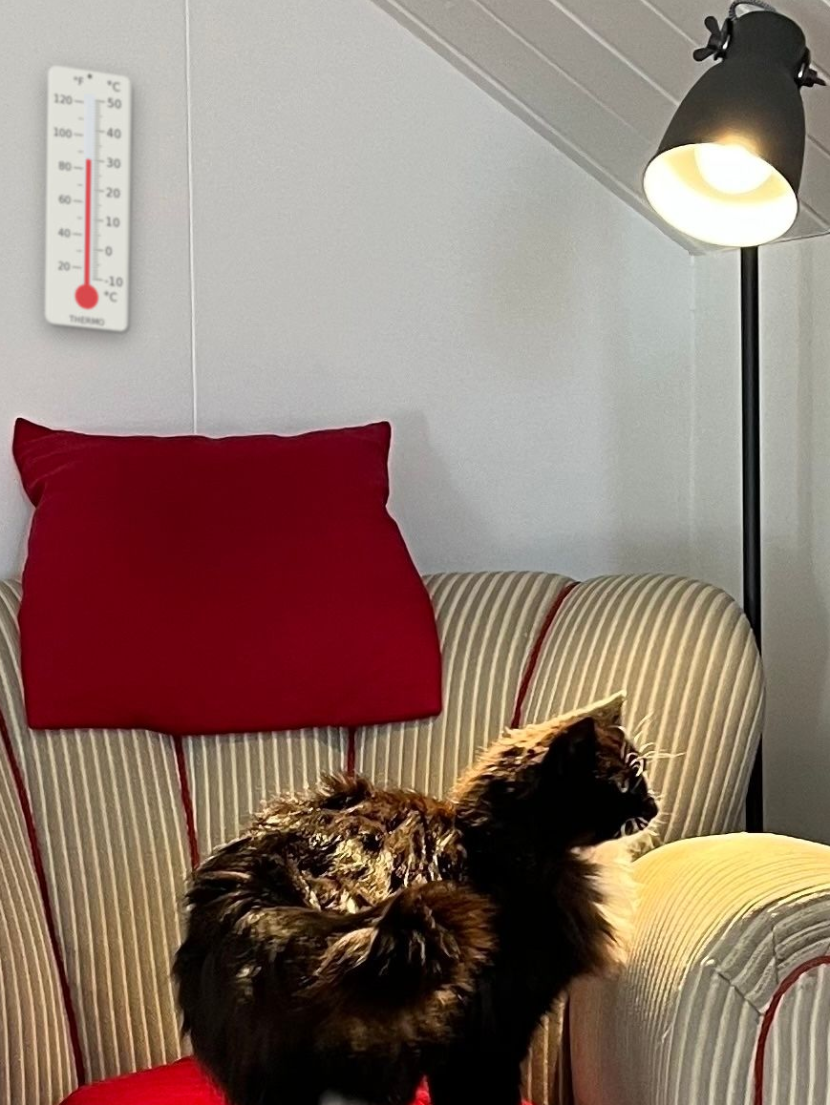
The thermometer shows 30 °C
